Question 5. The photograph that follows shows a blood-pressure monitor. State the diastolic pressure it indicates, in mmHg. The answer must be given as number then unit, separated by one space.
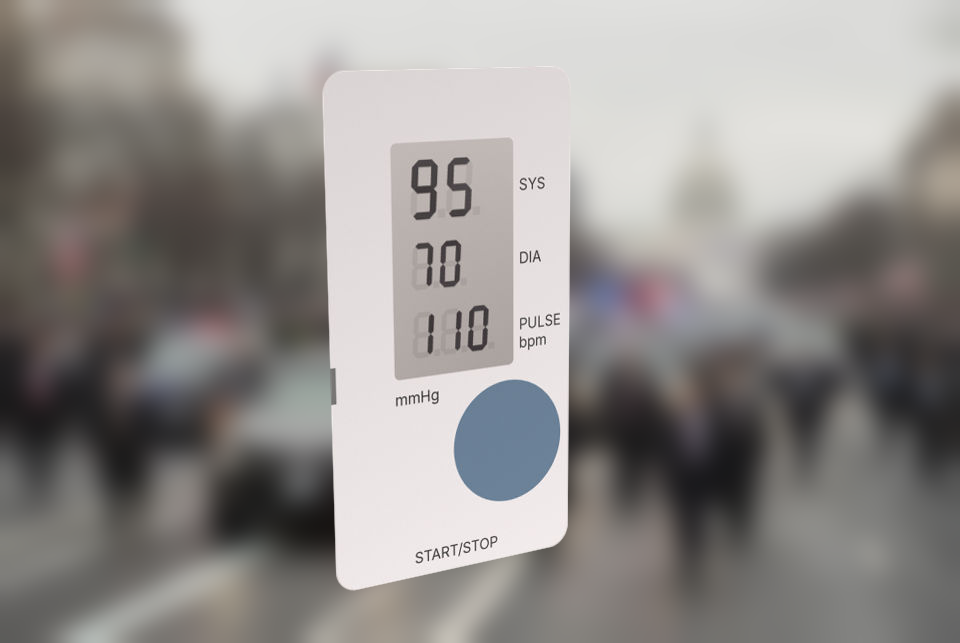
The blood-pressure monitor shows 70 mmHg
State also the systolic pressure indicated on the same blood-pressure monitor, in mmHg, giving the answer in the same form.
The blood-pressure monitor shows 95 mmHg
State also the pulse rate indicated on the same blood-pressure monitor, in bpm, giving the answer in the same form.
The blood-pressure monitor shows 110 bpm
